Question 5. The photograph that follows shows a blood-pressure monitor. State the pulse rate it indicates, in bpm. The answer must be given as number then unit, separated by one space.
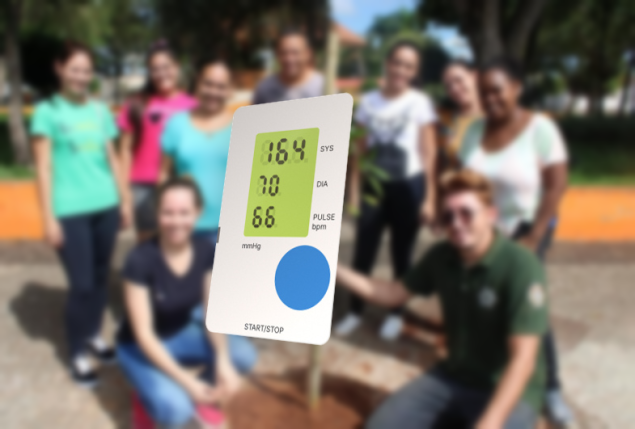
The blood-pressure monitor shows 66 bpm
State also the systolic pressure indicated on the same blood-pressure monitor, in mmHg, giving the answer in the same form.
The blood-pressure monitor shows 164 mmHg
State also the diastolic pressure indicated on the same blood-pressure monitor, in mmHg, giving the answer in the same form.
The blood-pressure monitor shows 70 mmHg
